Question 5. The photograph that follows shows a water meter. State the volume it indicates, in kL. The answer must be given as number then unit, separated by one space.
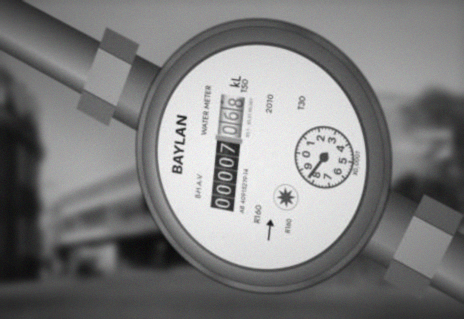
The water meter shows 7.0678 kL
